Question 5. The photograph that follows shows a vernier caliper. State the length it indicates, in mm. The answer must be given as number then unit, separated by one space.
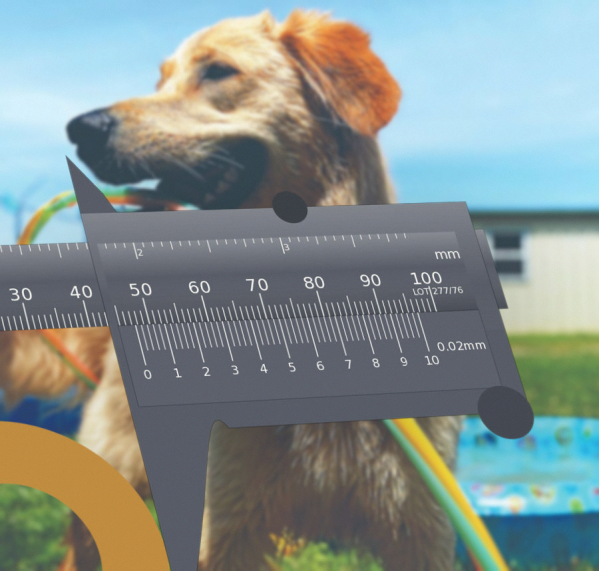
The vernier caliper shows 47.6 mm
